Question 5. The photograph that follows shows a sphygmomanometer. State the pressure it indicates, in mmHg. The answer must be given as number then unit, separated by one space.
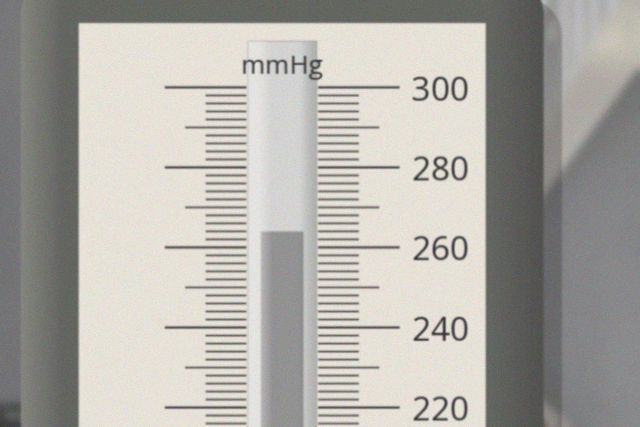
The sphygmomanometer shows 264 mmHg
